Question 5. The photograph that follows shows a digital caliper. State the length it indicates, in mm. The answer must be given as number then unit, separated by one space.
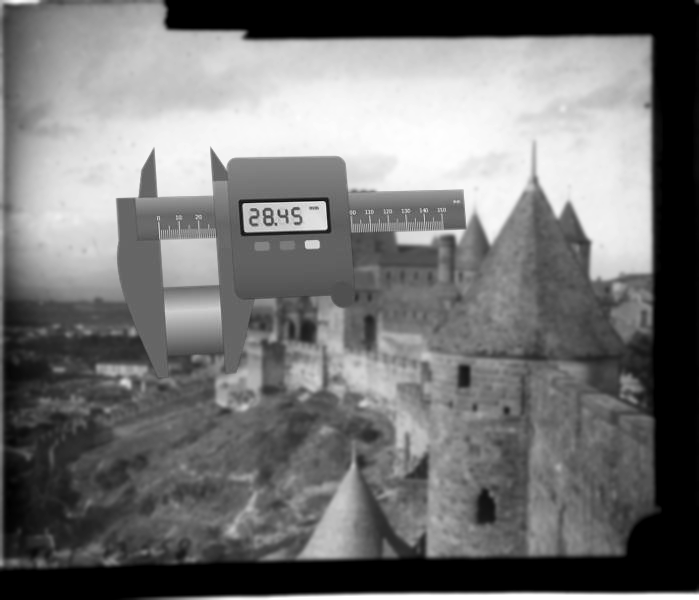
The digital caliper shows 28.45 mm
